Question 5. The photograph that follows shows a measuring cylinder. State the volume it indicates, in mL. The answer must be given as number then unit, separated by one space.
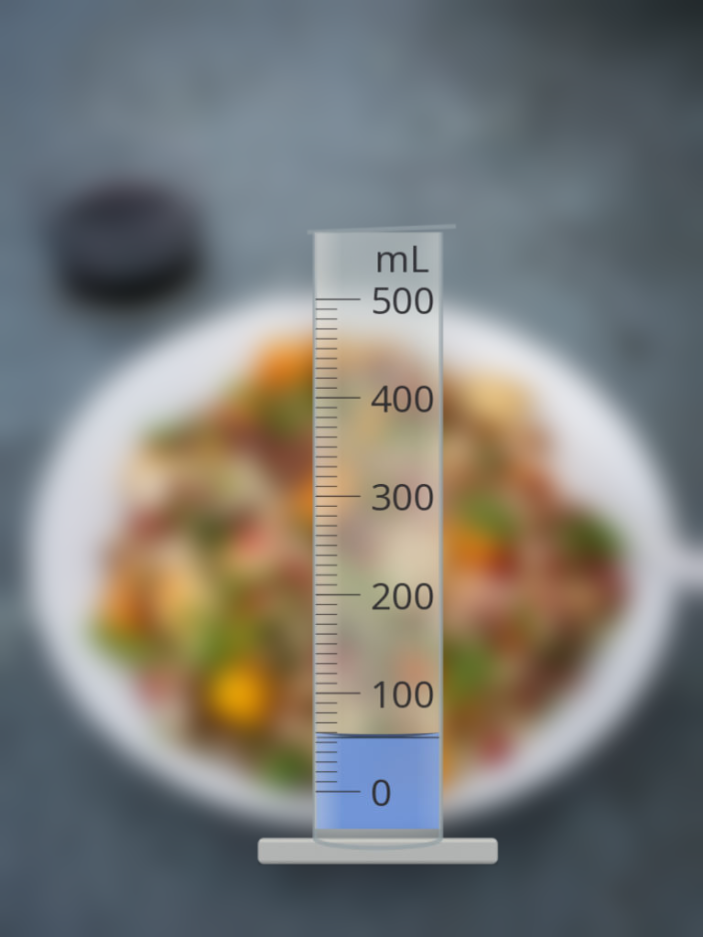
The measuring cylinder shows 55 mL
